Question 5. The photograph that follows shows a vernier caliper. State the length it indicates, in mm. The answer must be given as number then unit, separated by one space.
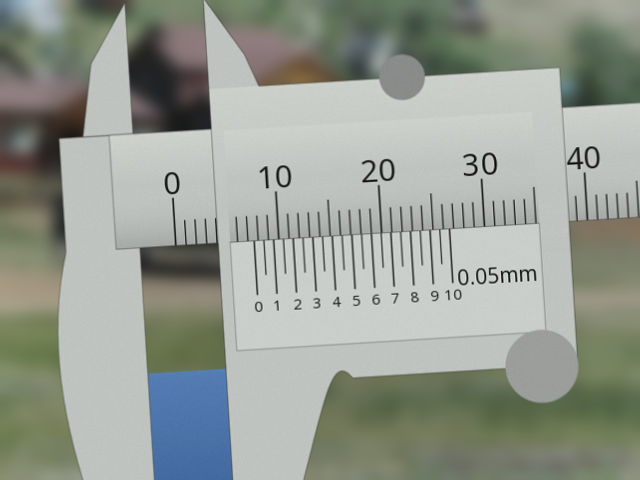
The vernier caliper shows 7.6 mm
